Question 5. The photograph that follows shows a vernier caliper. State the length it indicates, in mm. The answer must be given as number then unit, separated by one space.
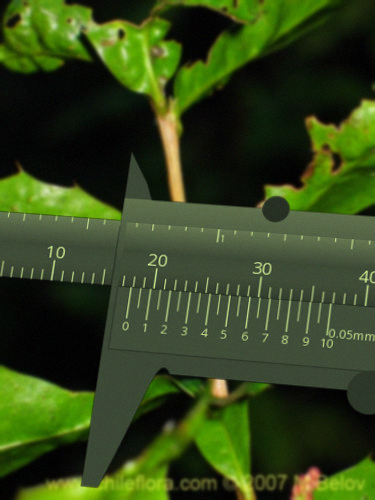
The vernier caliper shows 17.8 mm
